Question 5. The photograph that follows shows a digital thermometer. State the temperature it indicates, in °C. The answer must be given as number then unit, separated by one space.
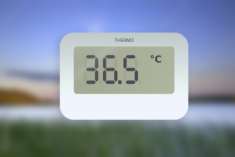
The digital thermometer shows 36.5 °C
